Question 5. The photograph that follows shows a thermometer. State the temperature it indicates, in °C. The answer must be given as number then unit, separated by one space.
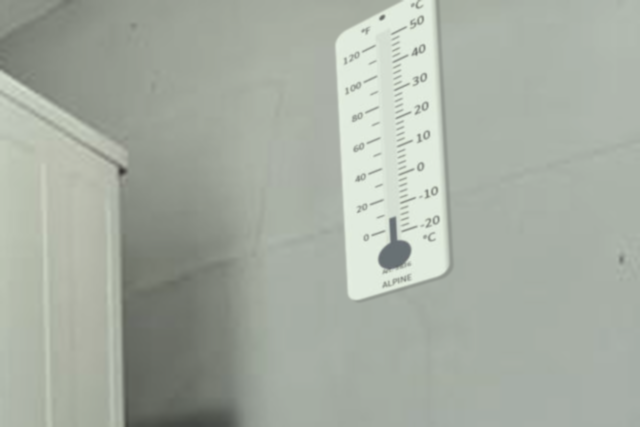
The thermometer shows -14 °C
